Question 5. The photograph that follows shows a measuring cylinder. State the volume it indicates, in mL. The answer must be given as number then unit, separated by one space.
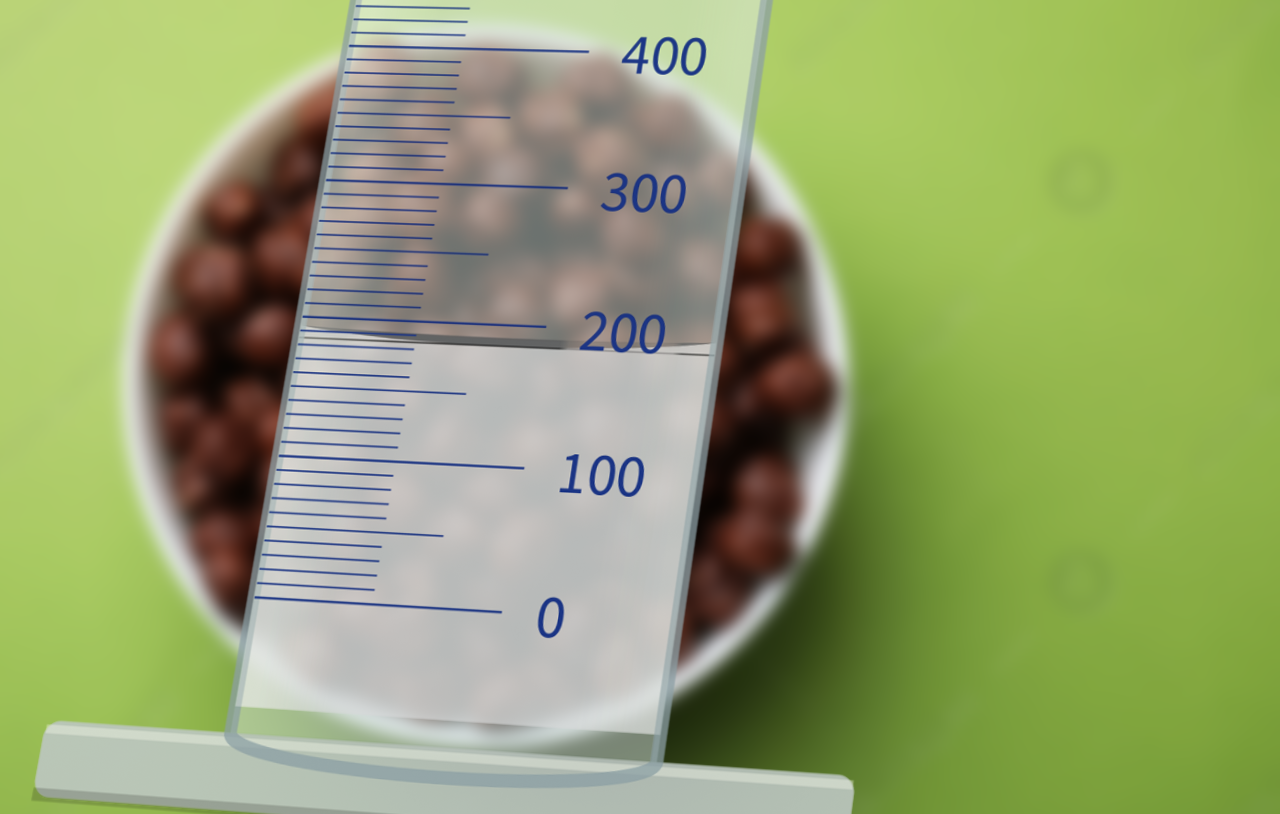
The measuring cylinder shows 185 mL
